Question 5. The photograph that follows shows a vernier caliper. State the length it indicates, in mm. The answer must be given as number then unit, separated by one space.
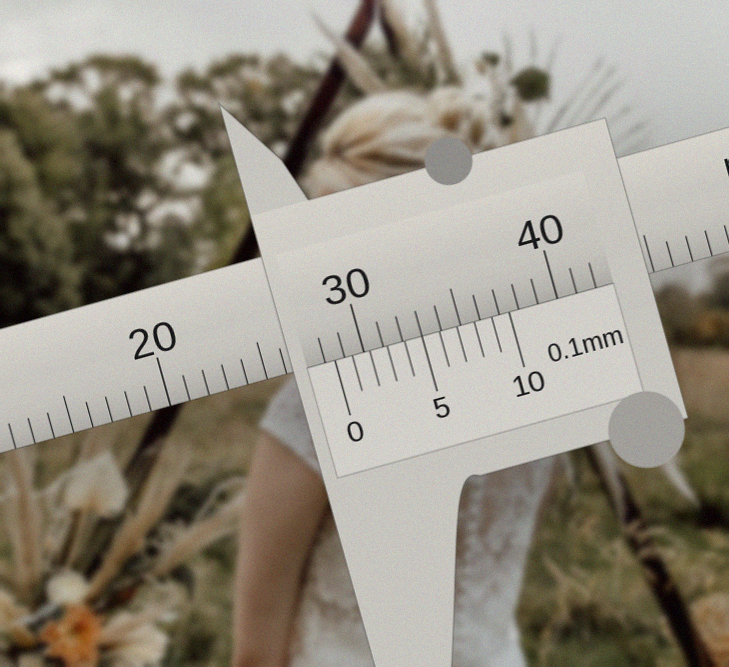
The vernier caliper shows 28.5 mm
